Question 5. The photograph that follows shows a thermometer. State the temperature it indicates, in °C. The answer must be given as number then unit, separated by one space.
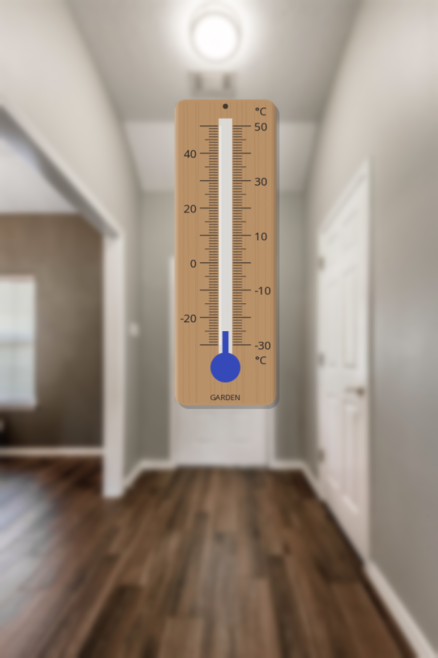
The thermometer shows -25 °C
